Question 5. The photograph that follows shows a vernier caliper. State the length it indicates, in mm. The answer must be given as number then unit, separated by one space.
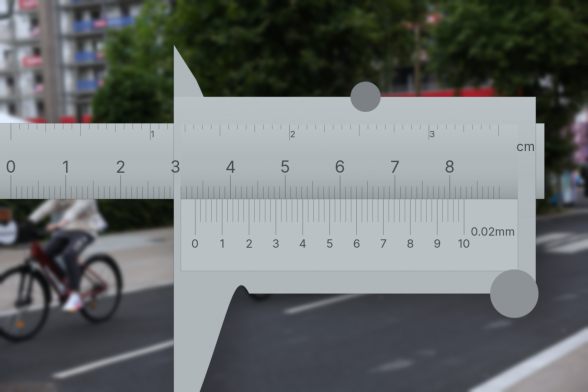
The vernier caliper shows 33.6 mm
